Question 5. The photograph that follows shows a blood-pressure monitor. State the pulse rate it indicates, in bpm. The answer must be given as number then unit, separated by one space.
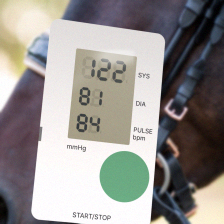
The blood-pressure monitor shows 84 bpm
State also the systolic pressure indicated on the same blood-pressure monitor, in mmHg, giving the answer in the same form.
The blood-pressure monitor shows 122 mmHg
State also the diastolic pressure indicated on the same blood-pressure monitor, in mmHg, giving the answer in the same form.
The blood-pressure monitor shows 81 mmHg
